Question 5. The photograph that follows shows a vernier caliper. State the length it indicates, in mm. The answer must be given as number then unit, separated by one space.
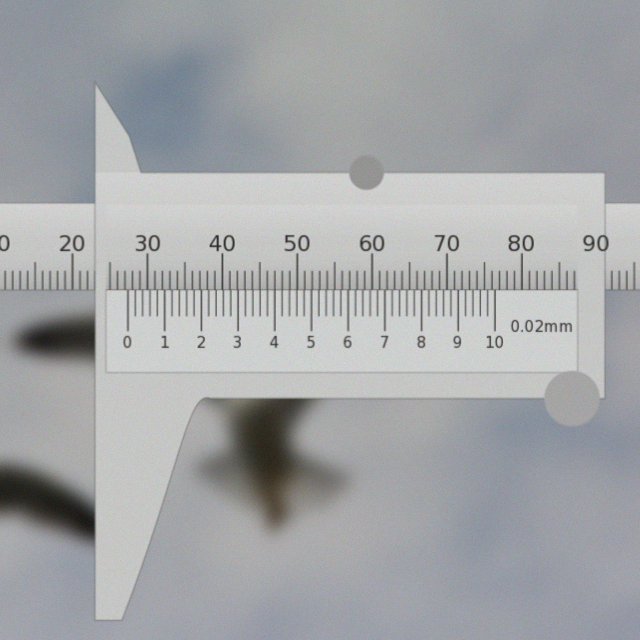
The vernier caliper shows 27.4 mm
